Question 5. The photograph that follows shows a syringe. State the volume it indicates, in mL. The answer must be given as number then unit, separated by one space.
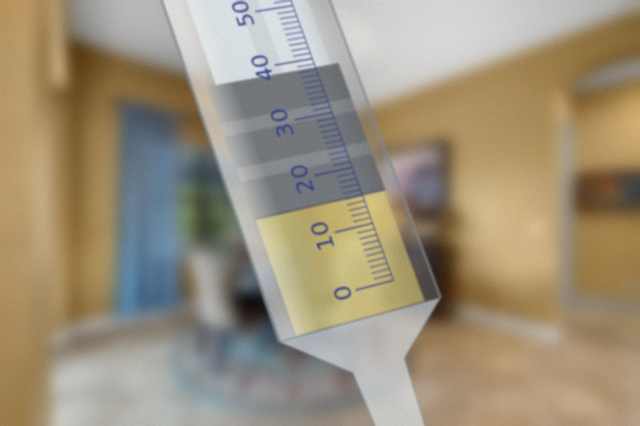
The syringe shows 15 mL
